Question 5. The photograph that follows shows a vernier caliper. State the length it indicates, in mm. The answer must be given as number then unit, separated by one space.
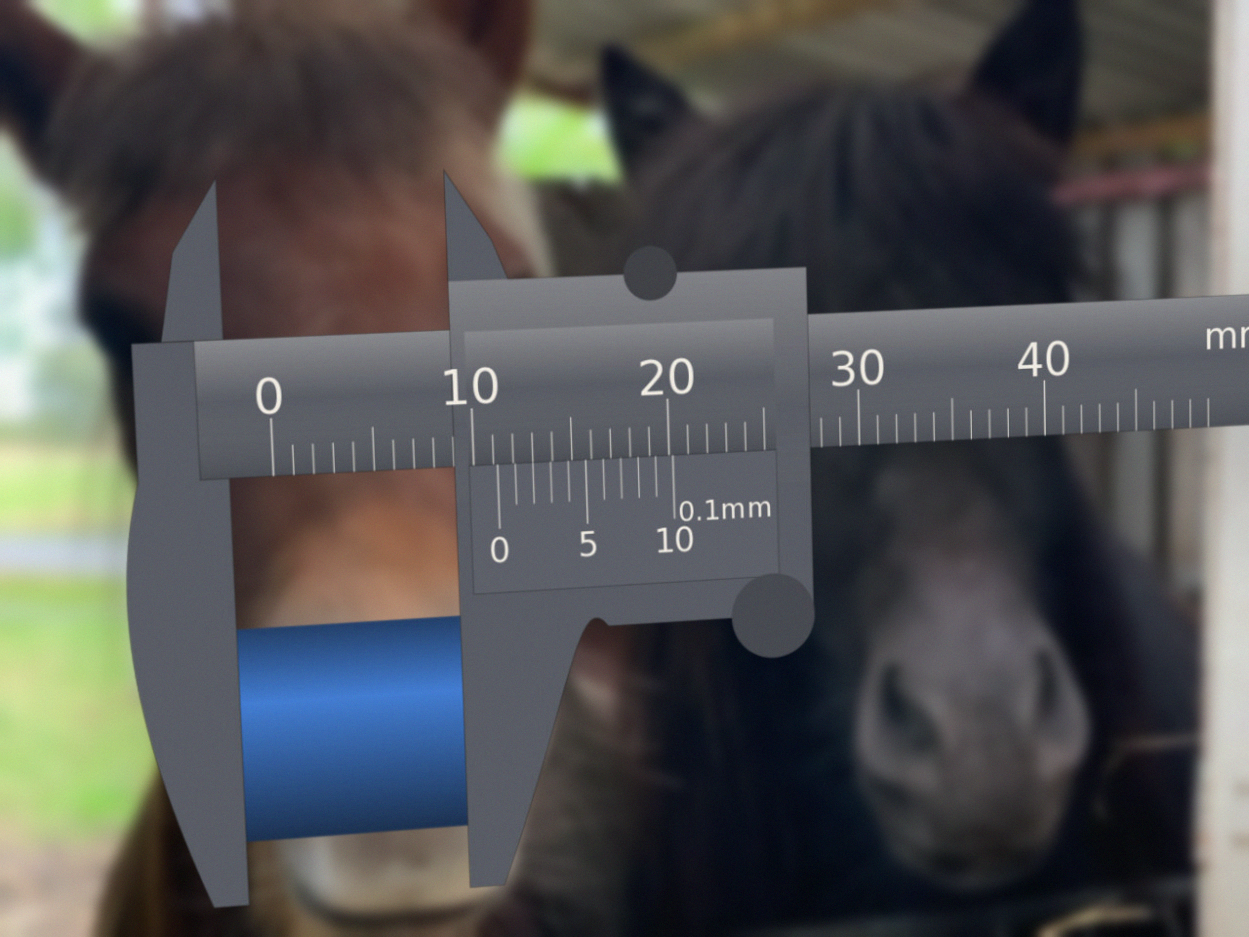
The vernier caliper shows 11.2 mm
